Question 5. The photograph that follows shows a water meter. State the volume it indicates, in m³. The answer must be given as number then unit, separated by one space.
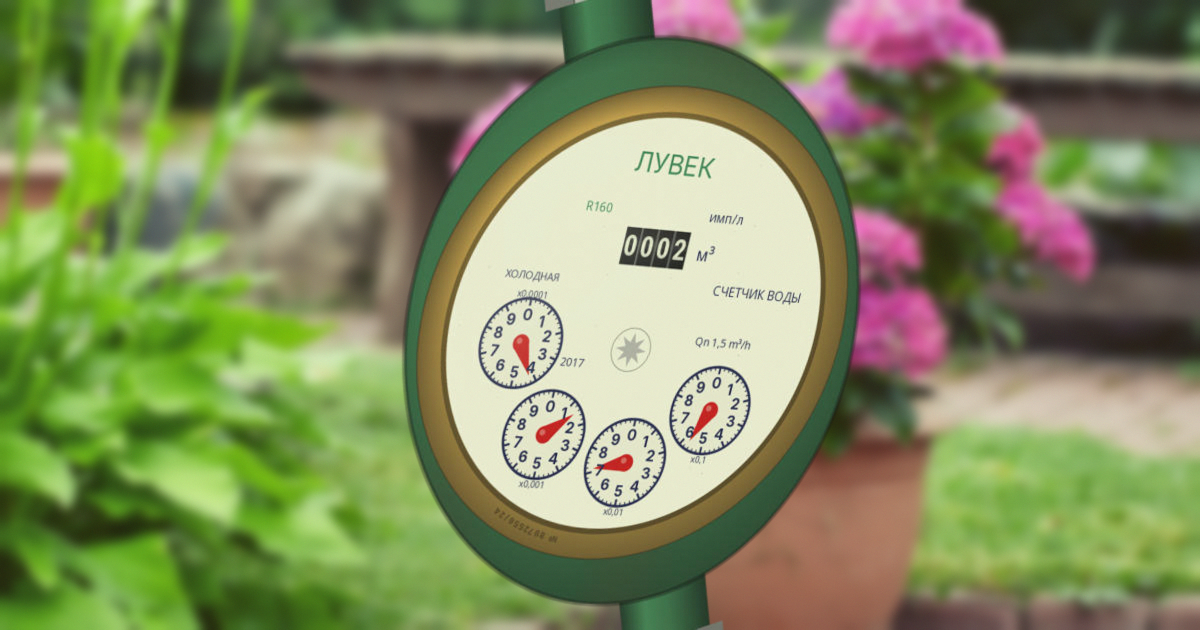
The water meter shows 2.5714 m³
